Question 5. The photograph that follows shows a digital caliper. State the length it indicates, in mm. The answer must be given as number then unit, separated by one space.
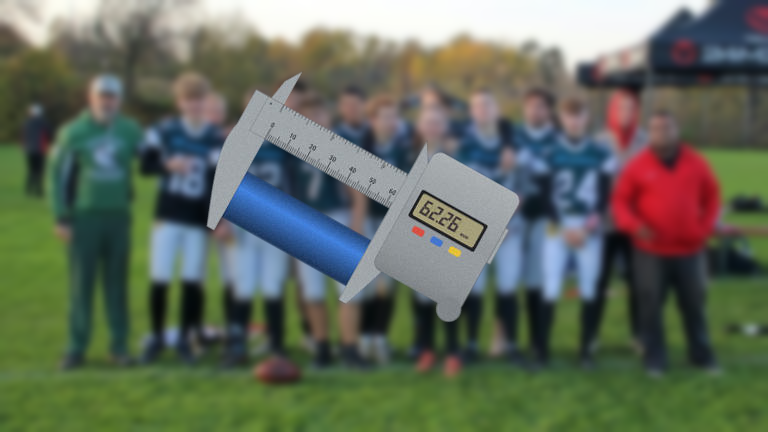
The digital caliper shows 62.26 mm
